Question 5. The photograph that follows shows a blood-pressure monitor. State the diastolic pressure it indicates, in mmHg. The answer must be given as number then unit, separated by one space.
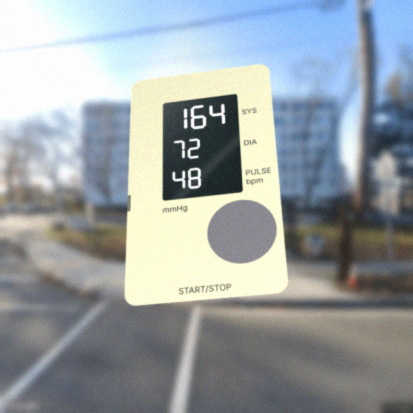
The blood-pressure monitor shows 72 mmHg
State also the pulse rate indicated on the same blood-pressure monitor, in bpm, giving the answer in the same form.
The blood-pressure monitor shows 48 bpm
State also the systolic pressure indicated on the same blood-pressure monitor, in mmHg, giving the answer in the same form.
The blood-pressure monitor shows 164 mmHg
